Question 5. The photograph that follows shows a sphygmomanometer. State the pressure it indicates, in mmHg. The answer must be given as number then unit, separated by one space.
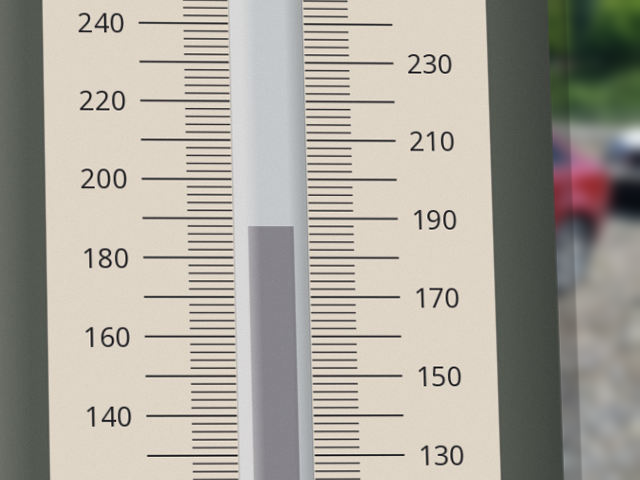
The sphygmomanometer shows 188 mmHg
